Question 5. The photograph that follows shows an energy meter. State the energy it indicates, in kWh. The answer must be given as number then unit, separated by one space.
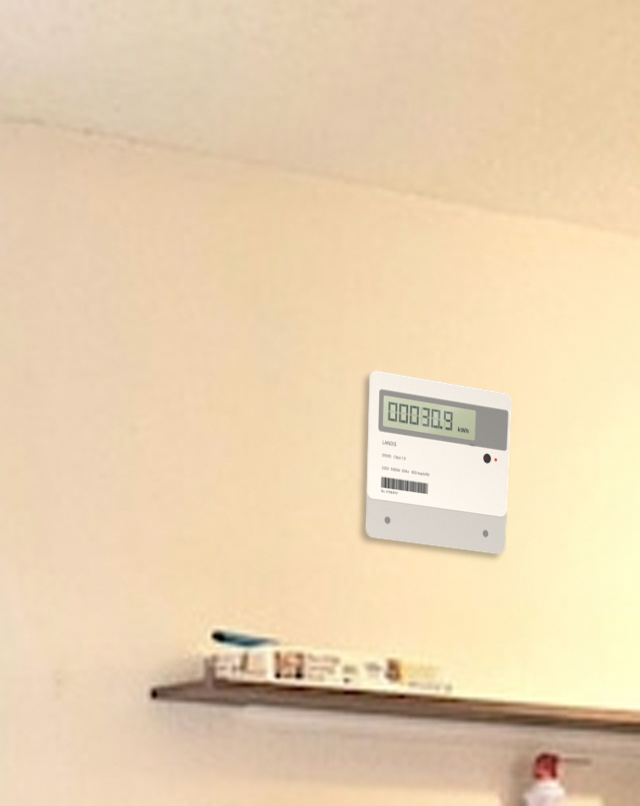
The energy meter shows 30.9 kWh
